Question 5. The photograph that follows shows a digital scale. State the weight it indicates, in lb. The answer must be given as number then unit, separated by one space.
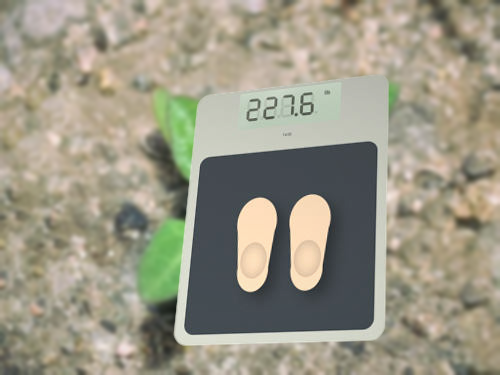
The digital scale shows 227.6 lb
